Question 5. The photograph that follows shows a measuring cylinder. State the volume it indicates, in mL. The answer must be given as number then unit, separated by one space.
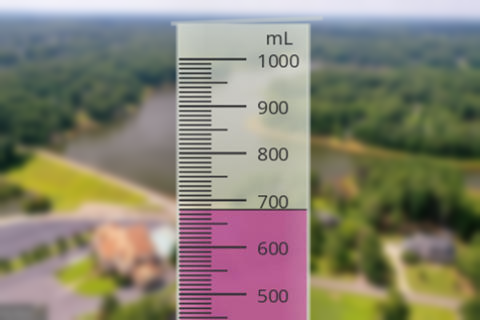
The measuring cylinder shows 680 mL
